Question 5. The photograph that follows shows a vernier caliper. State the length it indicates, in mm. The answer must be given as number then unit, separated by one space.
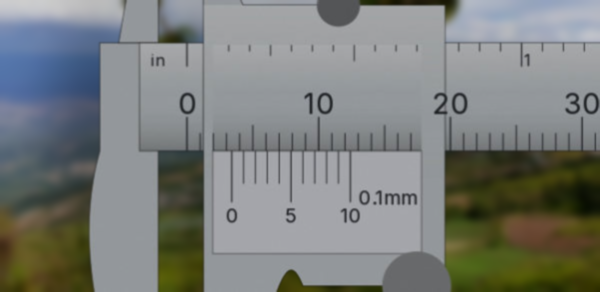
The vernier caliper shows 3.4 mm
